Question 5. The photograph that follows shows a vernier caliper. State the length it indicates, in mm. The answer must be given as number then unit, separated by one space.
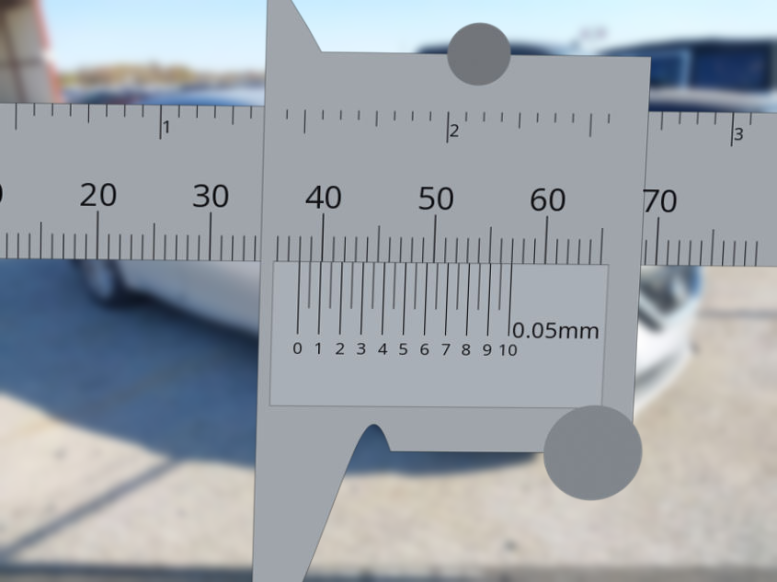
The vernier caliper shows 38.0 mm
